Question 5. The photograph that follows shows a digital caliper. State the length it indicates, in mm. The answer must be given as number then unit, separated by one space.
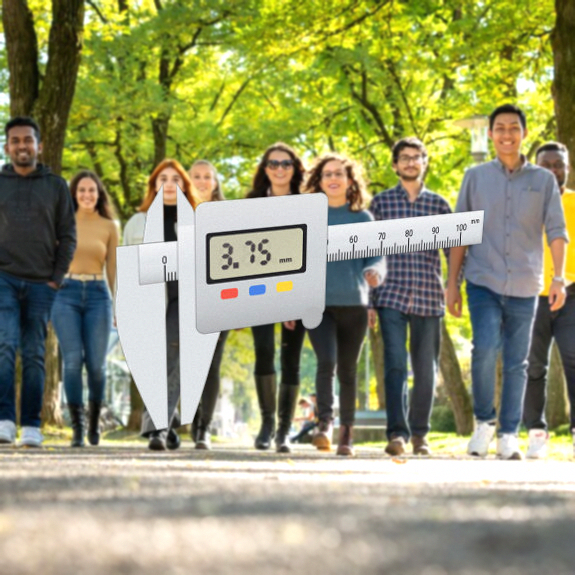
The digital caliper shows 3.75 mm
